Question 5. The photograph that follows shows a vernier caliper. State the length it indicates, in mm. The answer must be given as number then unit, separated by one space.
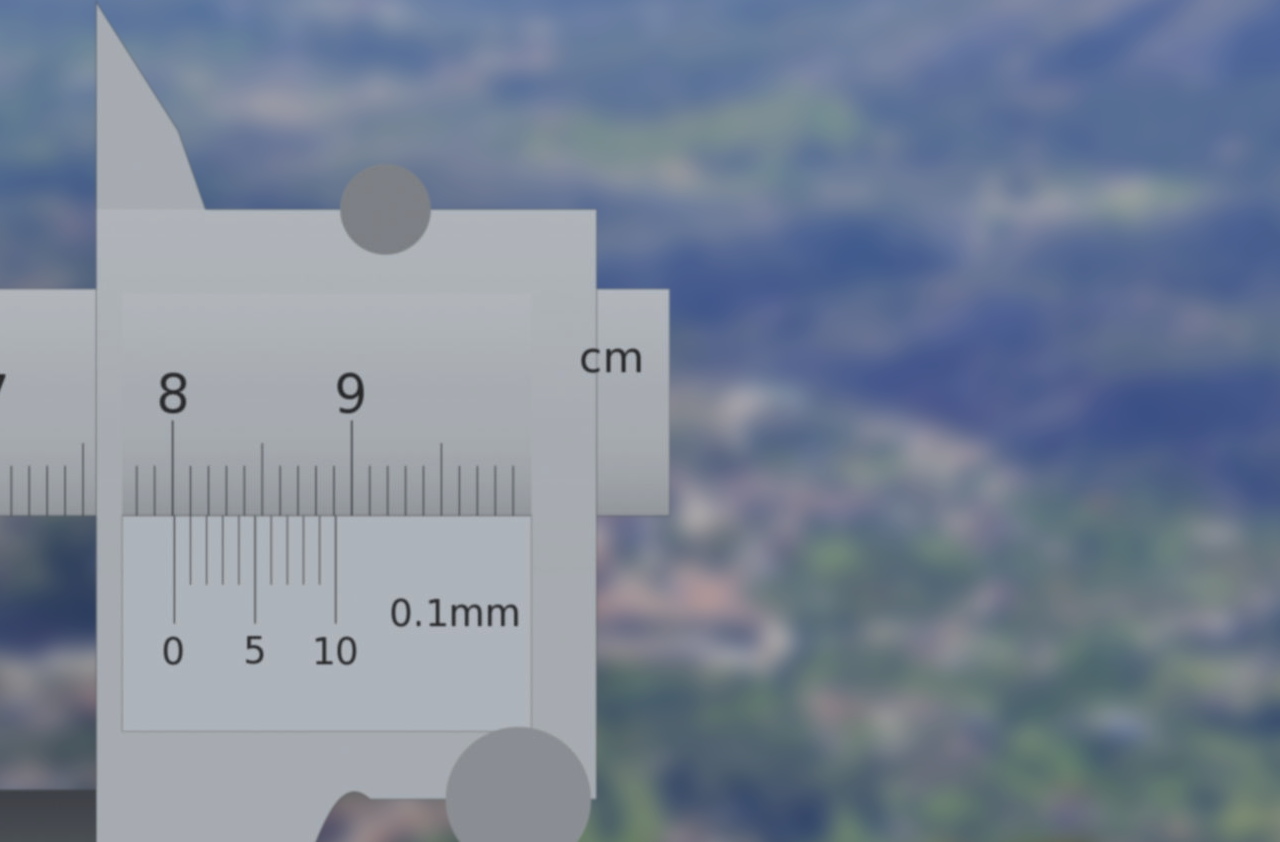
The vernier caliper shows 80.1 mm
